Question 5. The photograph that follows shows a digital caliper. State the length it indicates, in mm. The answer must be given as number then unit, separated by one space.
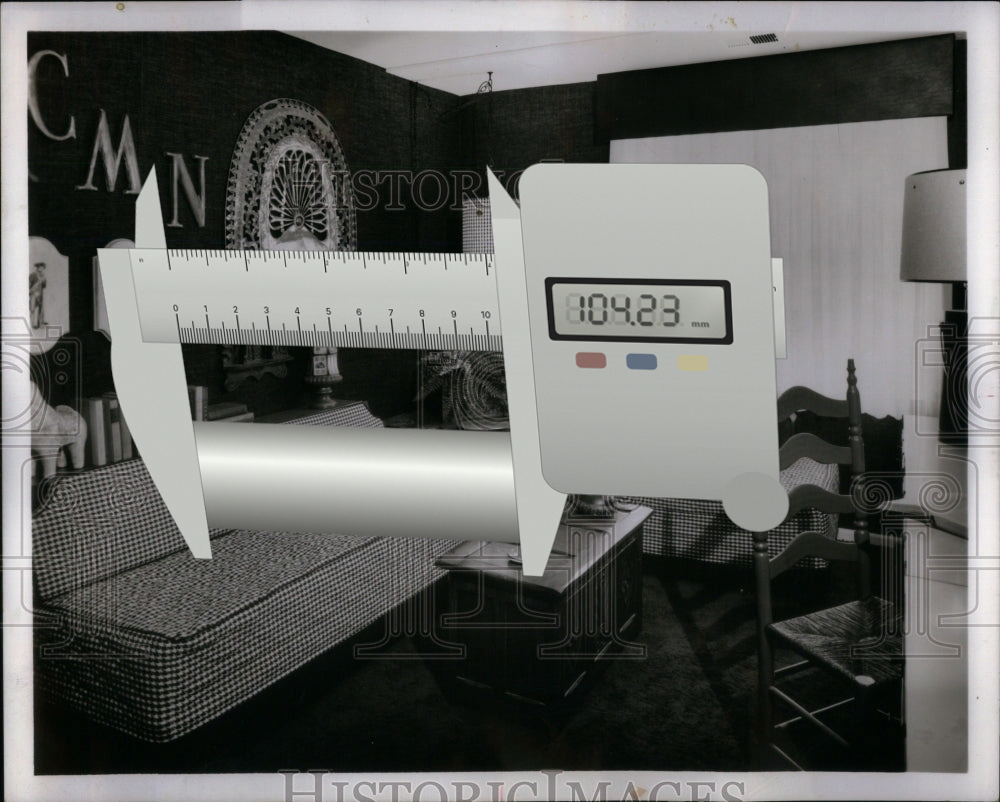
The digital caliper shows 104.23 mm
